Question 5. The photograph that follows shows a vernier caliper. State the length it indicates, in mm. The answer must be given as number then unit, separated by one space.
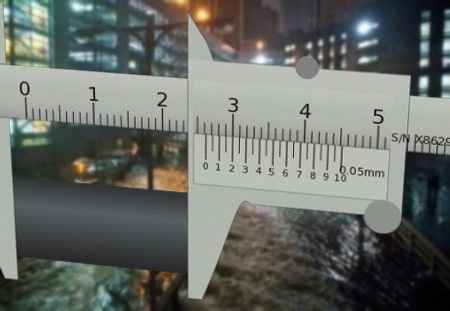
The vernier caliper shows 26.2 mm
